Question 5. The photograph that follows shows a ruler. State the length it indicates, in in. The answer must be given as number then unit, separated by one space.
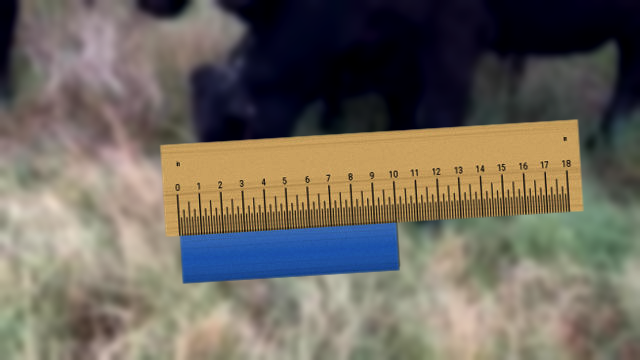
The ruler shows 10 in
